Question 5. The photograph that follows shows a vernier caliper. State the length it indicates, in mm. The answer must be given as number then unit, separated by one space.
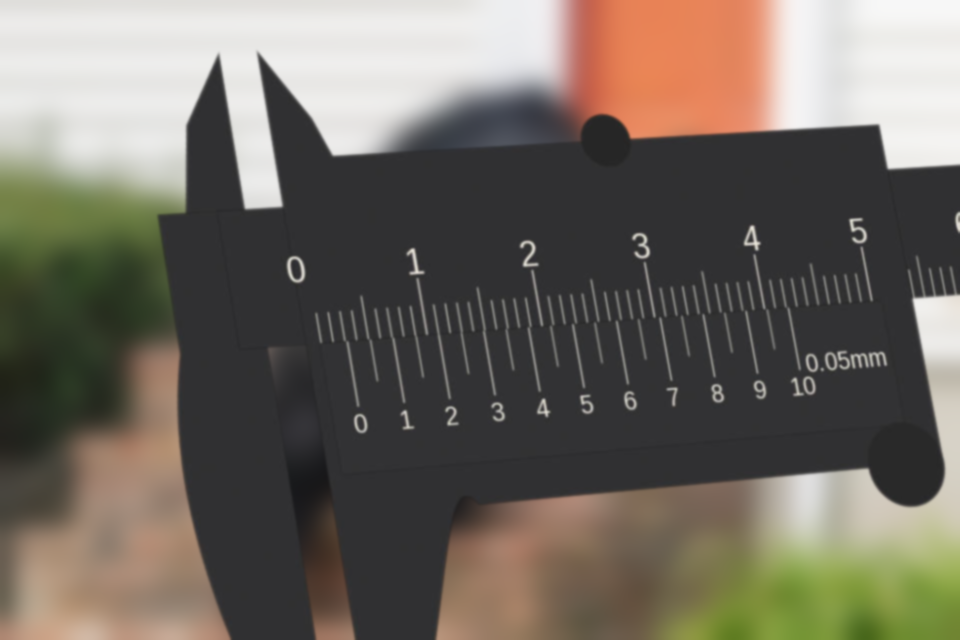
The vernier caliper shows 3.2 mm
